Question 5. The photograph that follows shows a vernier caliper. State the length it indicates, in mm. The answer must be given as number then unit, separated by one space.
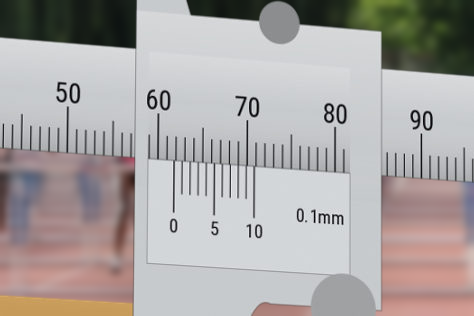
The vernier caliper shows 61.8 mm
